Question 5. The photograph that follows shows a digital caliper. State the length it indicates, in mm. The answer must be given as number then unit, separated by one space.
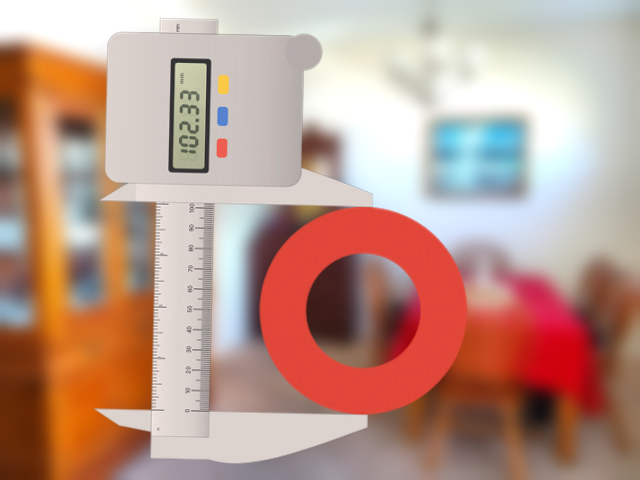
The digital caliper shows 102.33 mm
